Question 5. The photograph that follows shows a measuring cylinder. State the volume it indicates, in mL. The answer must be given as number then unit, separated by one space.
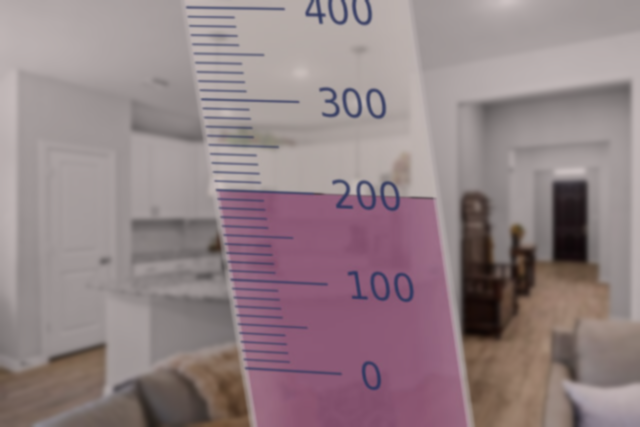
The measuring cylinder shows 200 mL
